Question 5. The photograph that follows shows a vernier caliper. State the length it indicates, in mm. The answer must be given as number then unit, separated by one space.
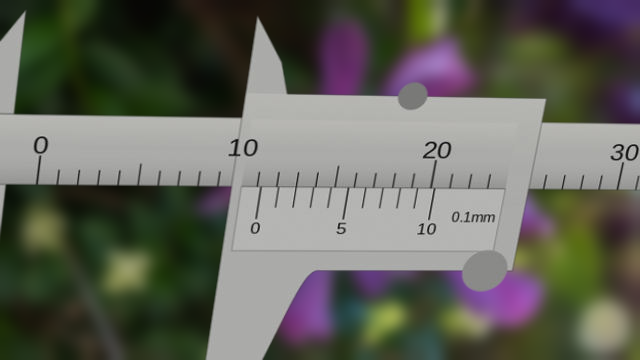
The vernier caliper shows 11.2 mm
